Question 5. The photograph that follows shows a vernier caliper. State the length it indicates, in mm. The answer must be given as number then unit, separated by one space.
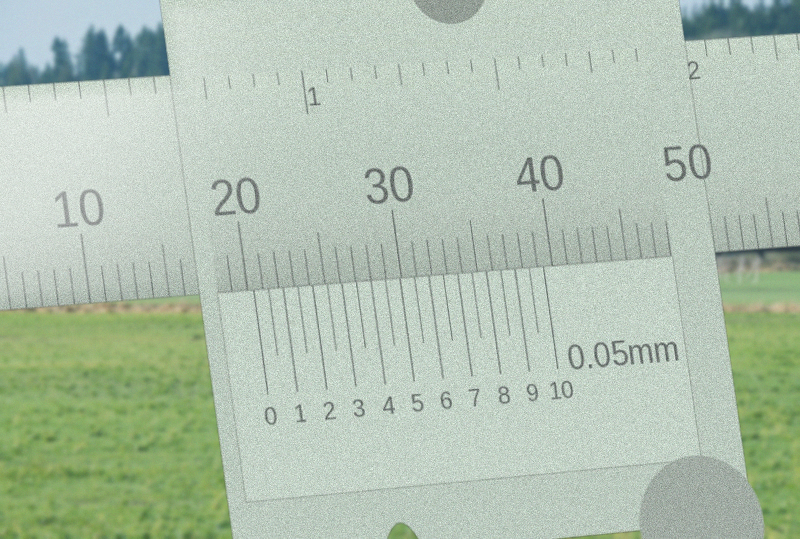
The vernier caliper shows 20.4 mm
